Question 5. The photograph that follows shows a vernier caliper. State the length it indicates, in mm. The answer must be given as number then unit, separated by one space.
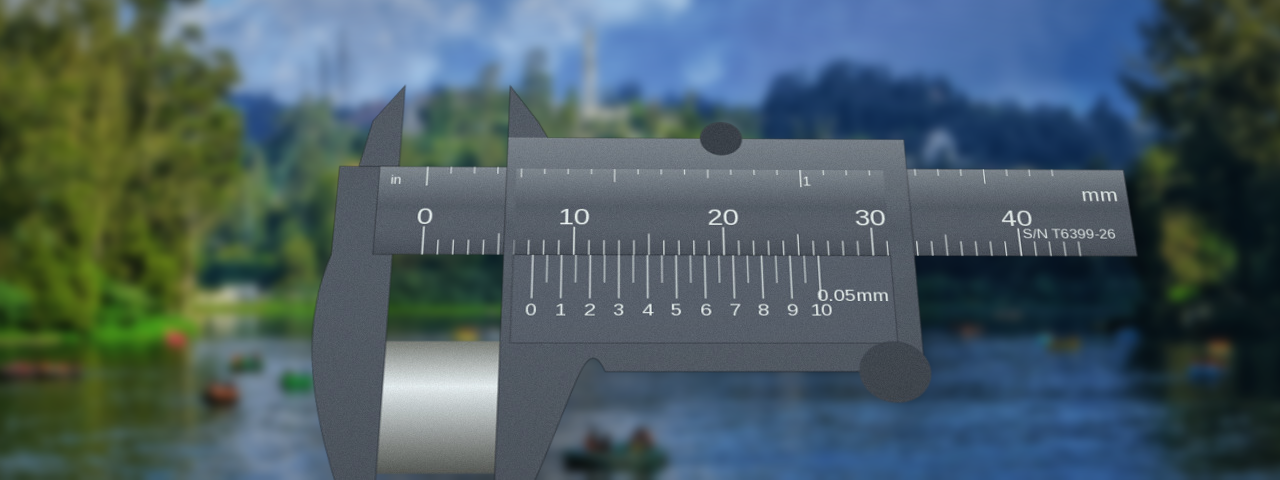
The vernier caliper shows 7.3 mm
